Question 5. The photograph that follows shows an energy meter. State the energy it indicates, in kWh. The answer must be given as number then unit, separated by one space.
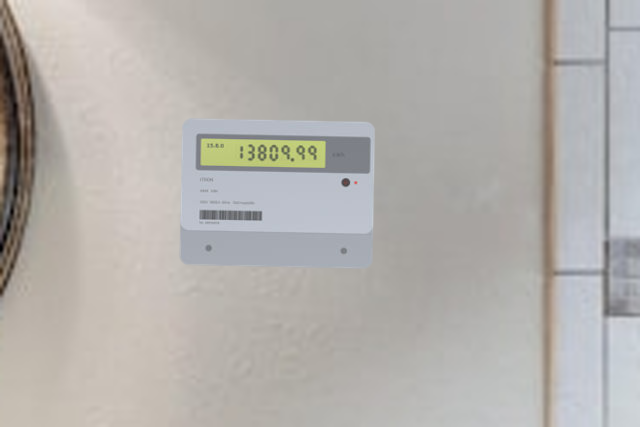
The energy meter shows 13809.99 kWh
